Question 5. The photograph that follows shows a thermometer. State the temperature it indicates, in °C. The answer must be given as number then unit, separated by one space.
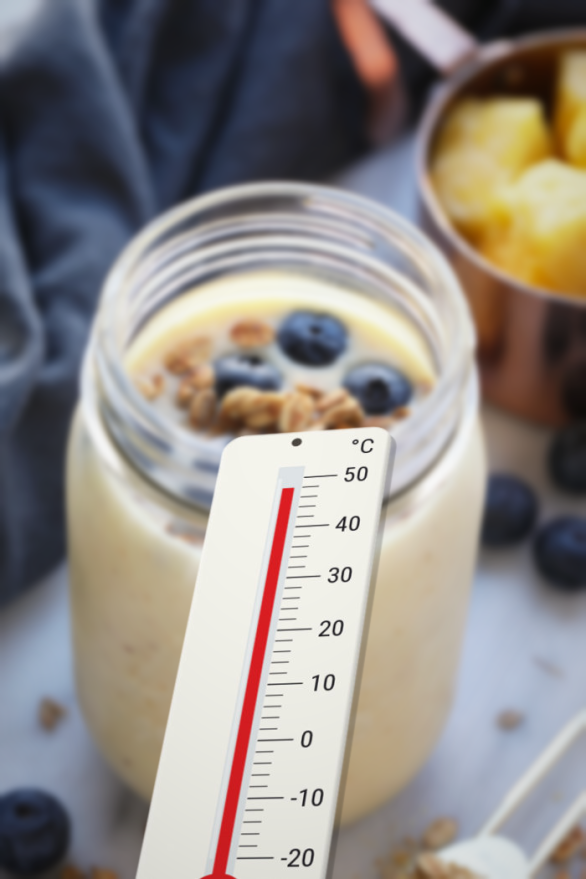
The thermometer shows 48 °C
